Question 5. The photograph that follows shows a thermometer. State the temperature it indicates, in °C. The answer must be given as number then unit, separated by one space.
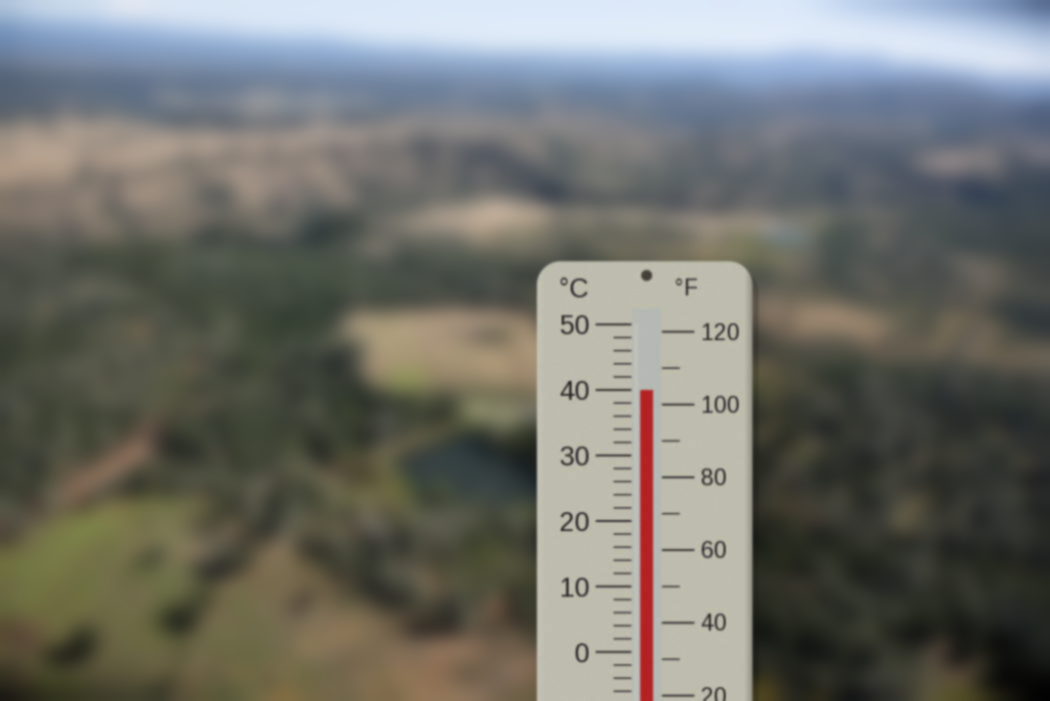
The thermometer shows 40 °C
